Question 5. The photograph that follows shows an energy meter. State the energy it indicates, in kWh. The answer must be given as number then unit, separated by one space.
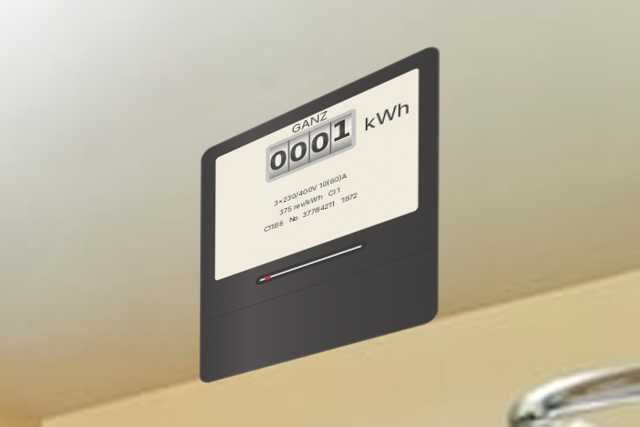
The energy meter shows 1 kWh
